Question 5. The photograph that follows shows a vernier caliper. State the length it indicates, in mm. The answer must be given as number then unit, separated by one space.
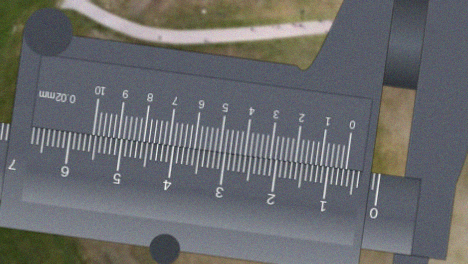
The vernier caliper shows 6.5 mm
